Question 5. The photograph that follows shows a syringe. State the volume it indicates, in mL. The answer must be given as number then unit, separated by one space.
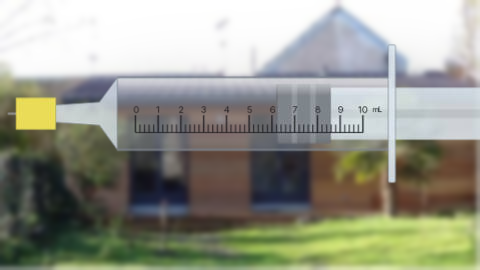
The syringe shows 6.2 mL
